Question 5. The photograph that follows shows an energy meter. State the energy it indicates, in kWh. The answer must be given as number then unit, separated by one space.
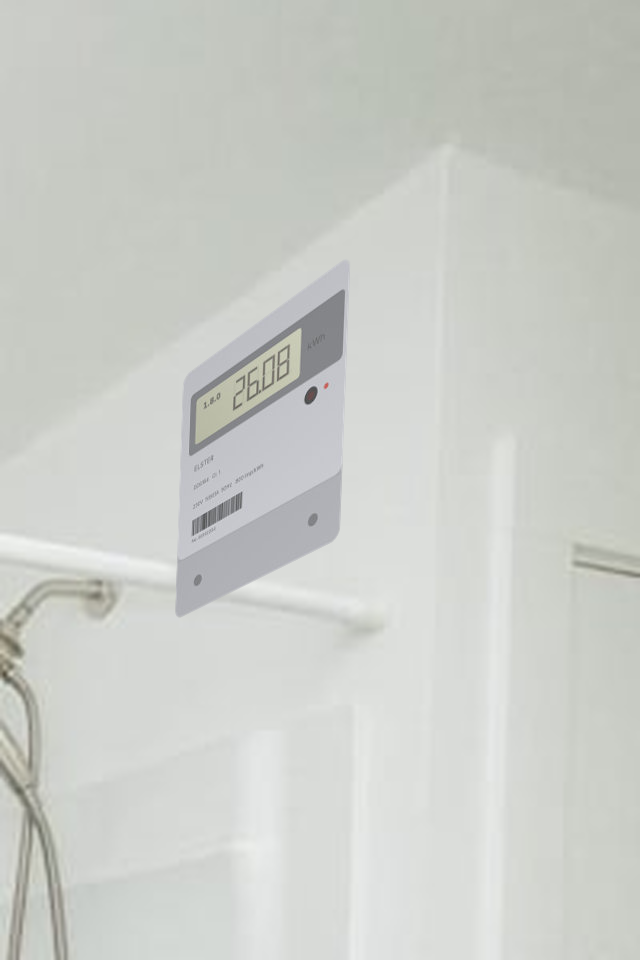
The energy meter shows 26.08 kWh
